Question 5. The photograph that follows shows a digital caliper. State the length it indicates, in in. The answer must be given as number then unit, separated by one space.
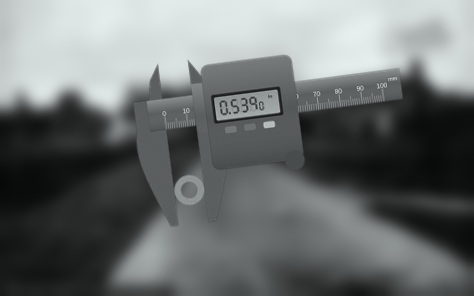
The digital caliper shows 0.5390 in
